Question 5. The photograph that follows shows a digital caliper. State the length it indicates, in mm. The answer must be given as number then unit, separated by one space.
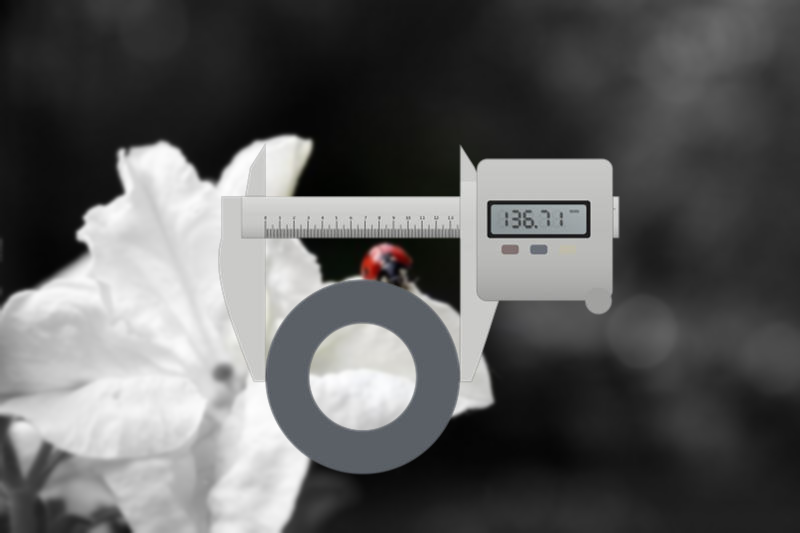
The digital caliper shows 136.71 mm
